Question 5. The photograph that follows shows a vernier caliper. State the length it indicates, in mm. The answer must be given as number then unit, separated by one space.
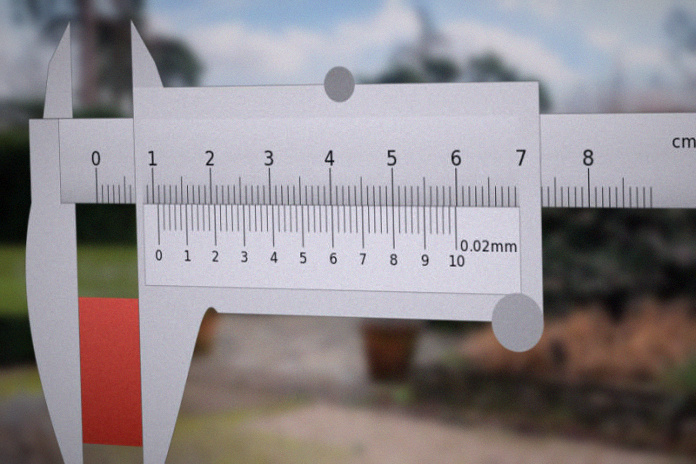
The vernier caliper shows 10.8 mm
